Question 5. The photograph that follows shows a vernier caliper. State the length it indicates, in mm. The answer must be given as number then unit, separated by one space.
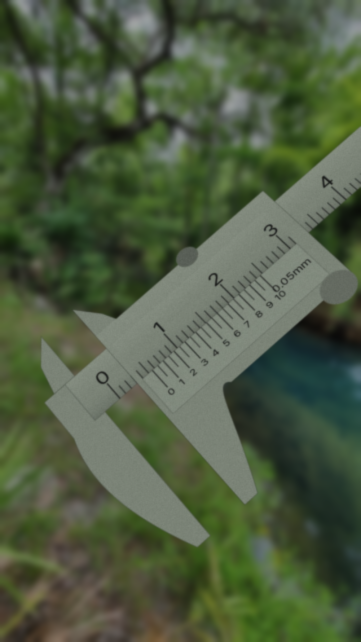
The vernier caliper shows 5.6 mm
